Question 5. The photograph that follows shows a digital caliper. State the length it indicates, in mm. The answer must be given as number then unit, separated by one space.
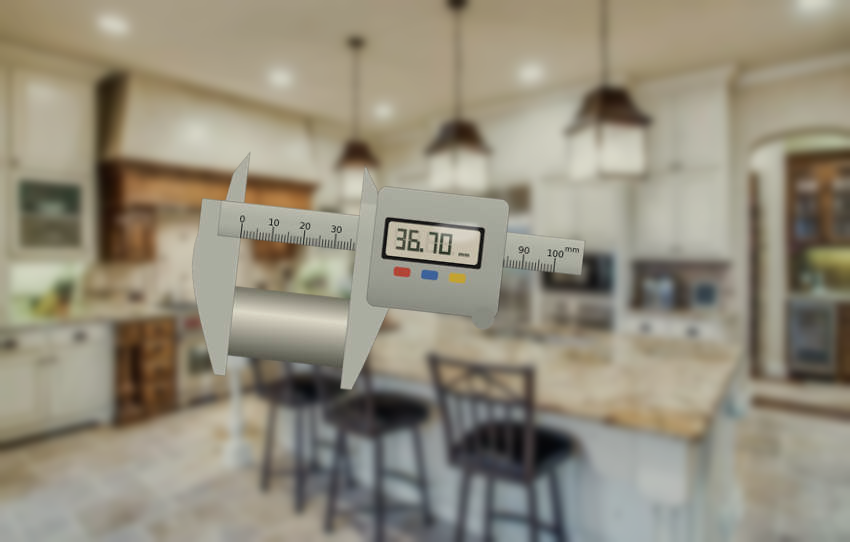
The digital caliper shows 36.70 mm
